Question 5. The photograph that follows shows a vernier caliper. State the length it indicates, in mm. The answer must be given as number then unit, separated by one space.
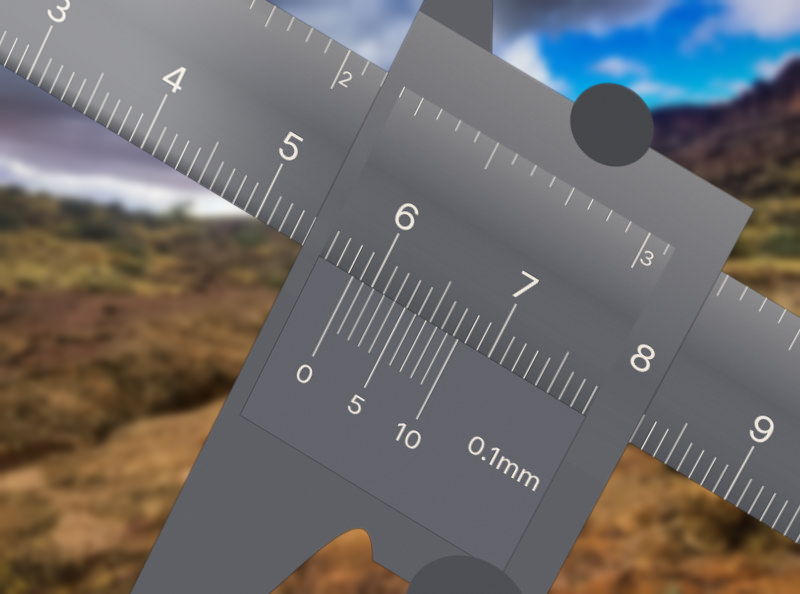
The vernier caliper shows 58.4 mm
